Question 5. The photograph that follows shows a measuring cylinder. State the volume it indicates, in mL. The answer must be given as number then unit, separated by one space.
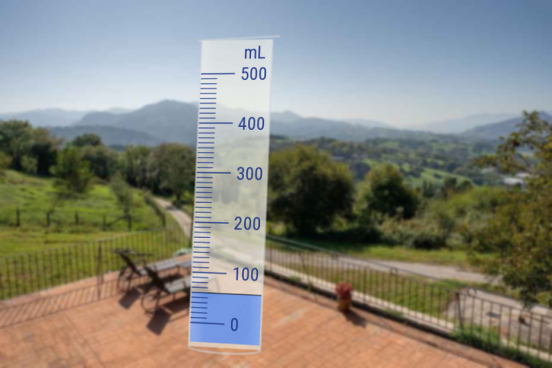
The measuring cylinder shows 60 mL
